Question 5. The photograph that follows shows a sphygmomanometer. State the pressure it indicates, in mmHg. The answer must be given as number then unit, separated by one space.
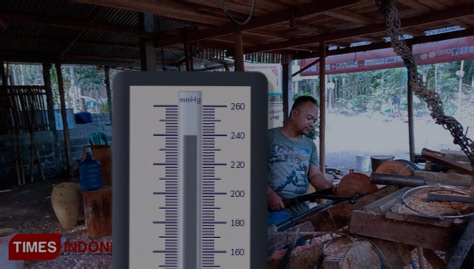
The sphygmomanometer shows 240 mmHg
